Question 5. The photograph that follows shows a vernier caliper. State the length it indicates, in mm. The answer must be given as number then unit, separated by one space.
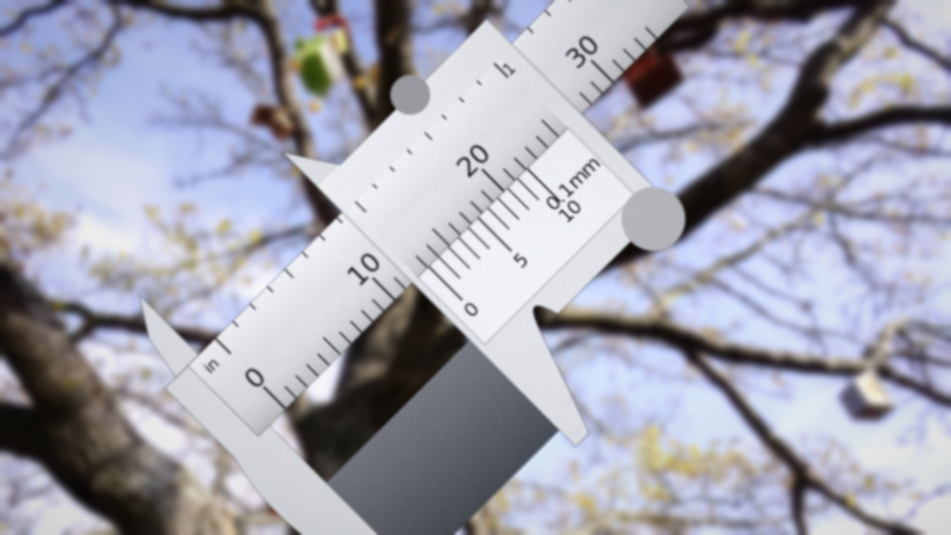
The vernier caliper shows 13.1 mm
